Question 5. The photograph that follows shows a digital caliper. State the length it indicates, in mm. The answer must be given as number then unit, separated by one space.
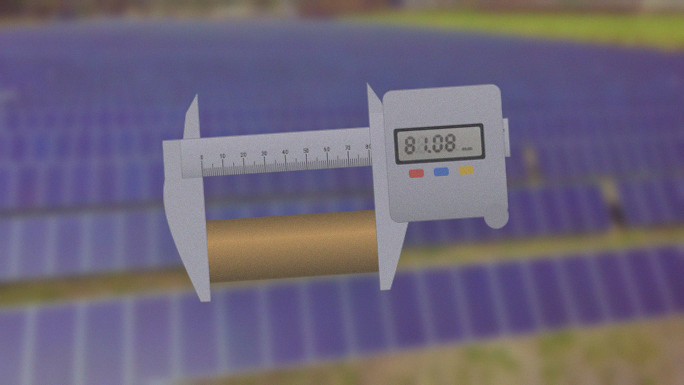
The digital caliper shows 81.08 mm
